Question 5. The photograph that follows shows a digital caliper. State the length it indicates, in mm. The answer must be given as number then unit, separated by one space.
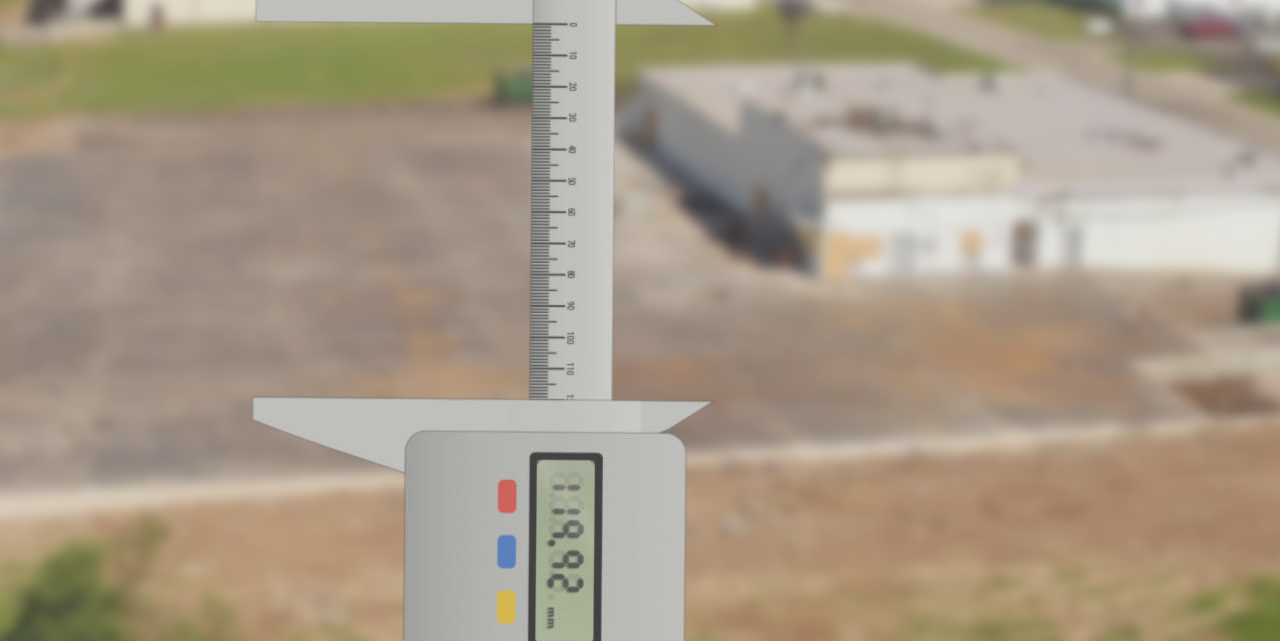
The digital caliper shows 119.92 mm
